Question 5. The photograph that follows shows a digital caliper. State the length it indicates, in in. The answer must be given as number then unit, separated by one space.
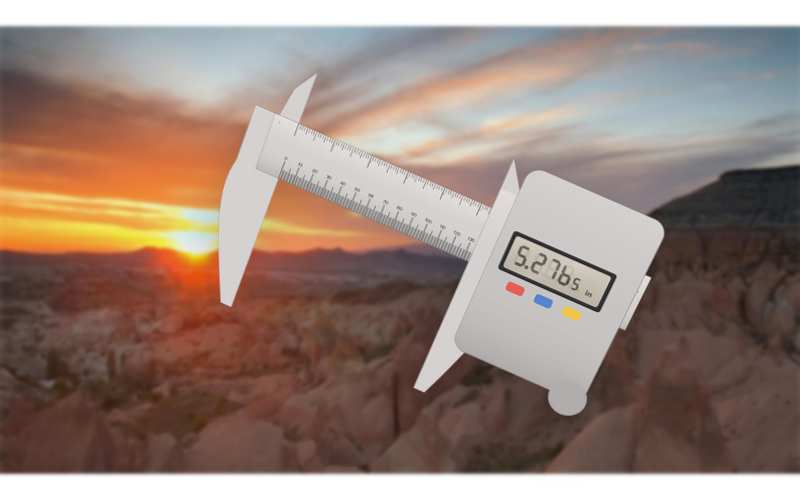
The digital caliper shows 5.2765 in
